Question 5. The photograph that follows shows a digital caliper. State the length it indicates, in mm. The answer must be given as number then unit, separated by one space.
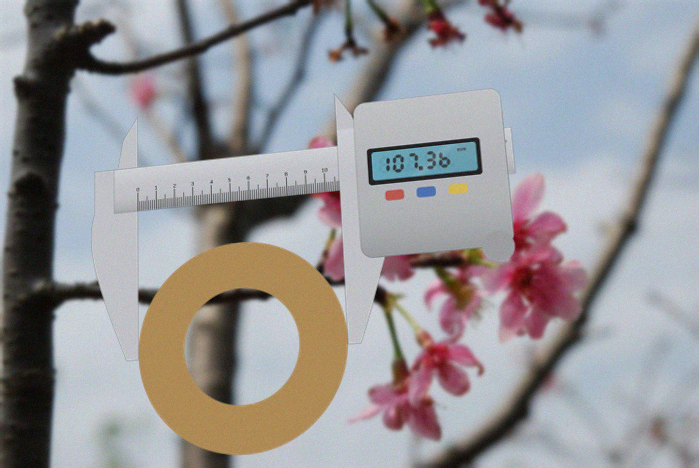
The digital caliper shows 107.36 mm
